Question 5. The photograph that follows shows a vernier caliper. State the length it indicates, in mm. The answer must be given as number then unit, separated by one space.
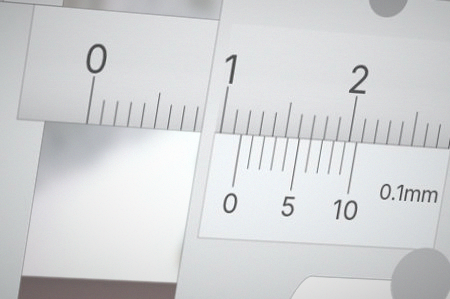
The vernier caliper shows 11.6 mm
